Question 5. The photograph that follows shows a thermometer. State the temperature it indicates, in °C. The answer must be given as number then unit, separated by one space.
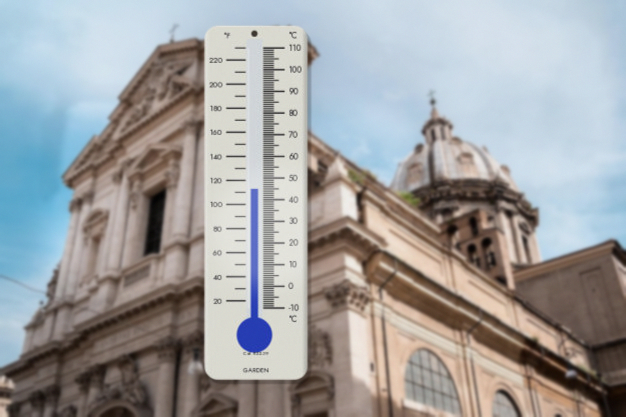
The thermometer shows 45 °C
